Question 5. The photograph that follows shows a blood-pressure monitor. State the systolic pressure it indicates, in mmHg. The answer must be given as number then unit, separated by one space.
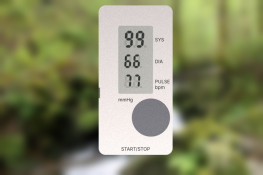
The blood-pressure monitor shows 99 mmHg
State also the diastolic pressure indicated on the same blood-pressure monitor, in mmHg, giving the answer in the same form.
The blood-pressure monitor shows 66 mmHg
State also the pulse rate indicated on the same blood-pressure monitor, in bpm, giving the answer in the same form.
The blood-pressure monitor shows 77 bpm
